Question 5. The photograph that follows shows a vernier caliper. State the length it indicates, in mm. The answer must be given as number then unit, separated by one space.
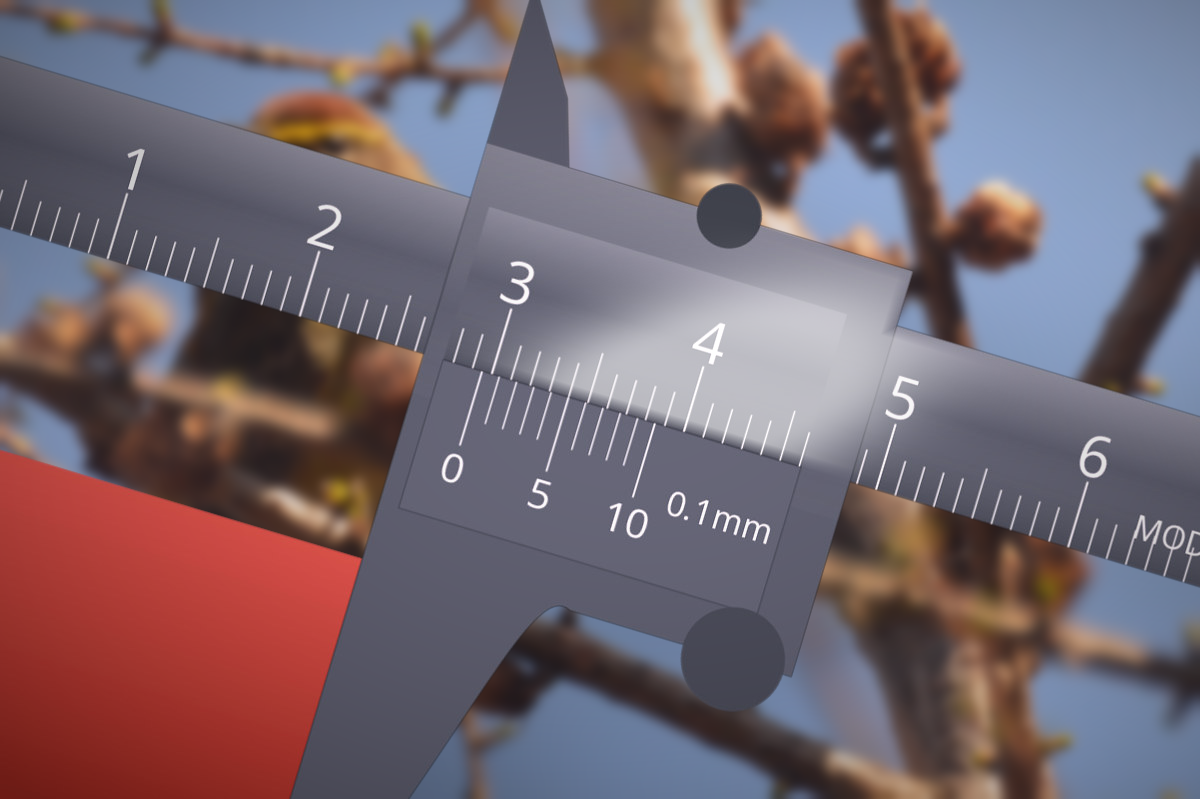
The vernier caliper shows 29.5 mm
